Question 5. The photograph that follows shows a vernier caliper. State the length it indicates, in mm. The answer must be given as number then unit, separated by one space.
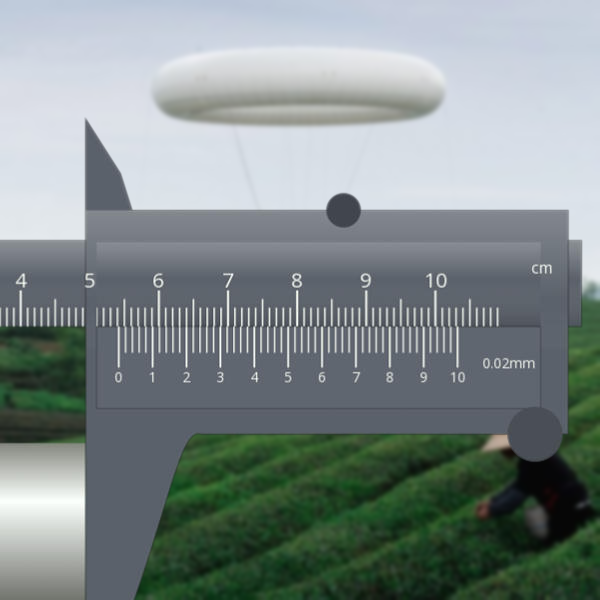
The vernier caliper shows 54.2 mm
